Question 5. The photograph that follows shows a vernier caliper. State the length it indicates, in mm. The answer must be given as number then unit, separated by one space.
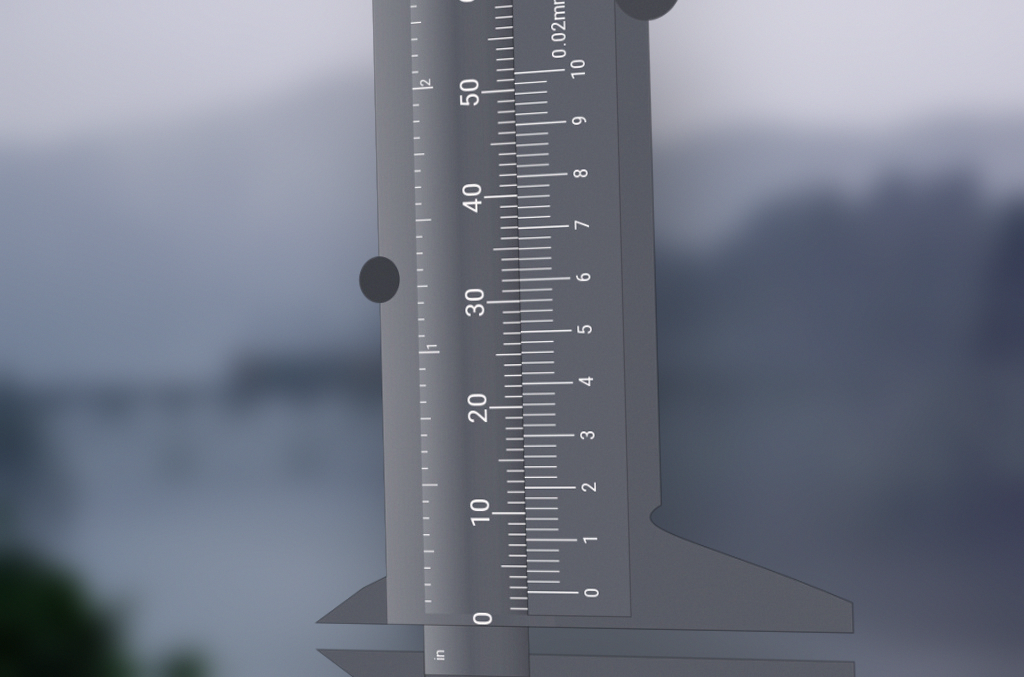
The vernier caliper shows 2.6 mm
